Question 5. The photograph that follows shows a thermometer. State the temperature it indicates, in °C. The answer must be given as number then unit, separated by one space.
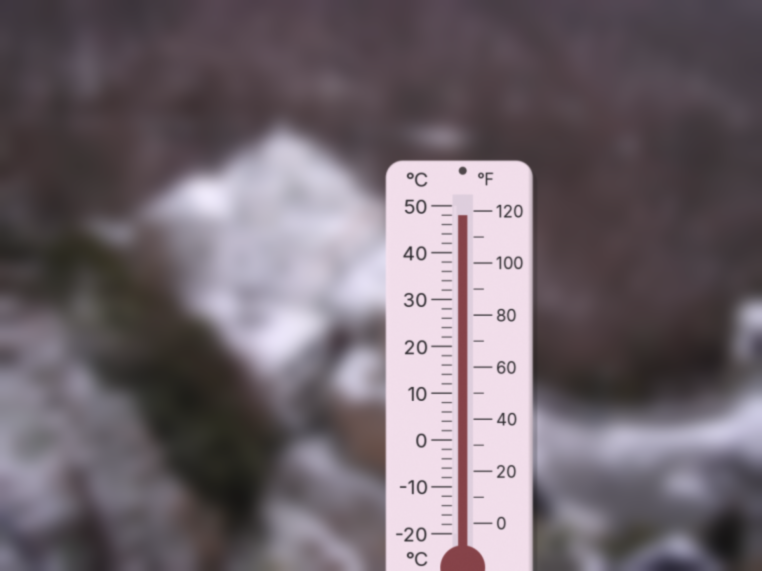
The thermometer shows 48 °C
